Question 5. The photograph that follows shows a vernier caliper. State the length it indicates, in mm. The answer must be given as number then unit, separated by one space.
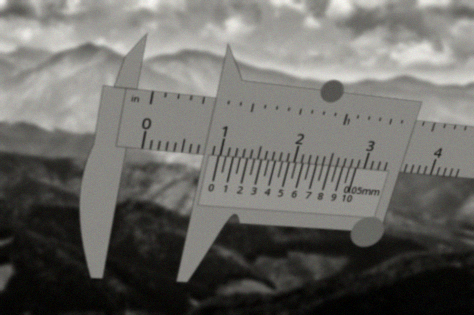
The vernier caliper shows 9.8 mm
